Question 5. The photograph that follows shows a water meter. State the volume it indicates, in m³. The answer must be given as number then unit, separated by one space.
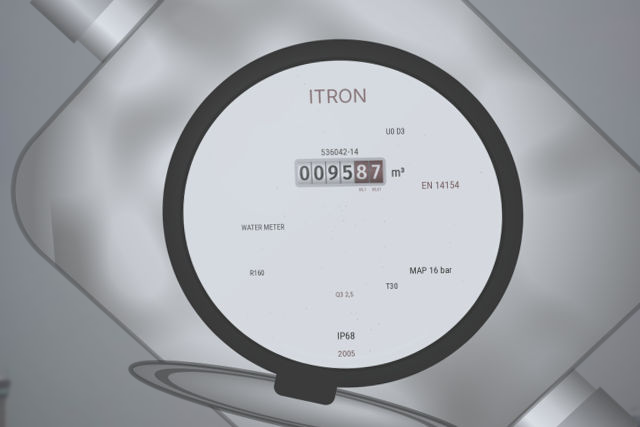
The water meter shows 95.87 m³
